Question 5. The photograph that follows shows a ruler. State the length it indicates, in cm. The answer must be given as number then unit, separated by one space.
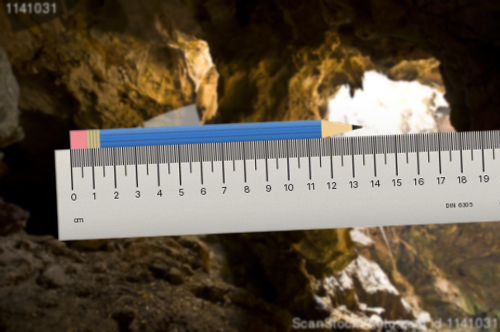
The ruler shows 13.5 cm
